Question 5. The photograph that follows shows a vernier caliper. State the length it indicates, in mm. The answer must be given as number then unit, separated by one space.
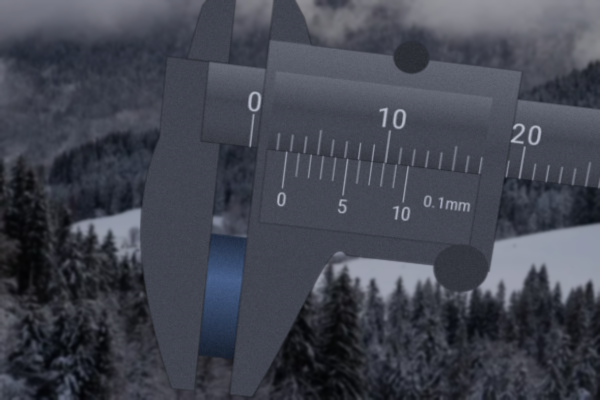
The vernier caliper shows 2.7 mm
